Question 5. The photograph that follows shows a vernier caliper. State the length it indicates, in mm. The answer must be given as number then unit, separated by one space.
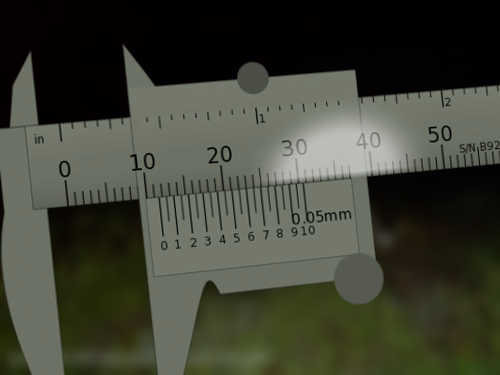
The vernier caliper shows 11.6 mm
